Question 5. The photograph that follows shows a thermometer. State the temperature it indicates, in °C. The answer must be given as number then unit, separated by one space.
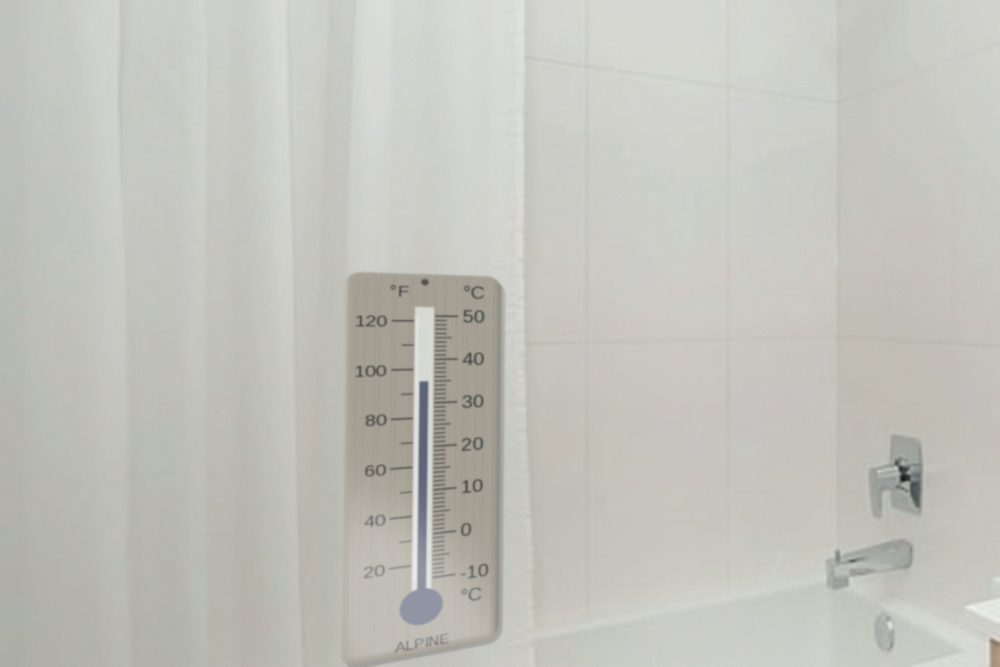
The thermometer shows 35 °C
